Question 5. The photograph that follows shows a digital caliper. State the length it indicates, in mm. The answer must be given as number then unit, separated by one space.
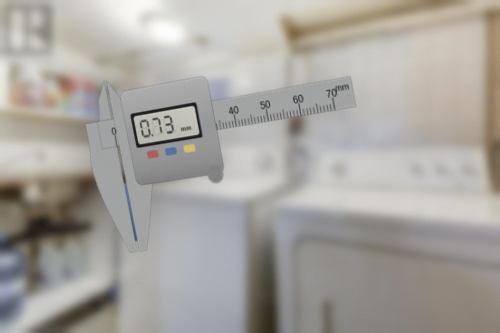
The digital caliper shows 0.73 mm
